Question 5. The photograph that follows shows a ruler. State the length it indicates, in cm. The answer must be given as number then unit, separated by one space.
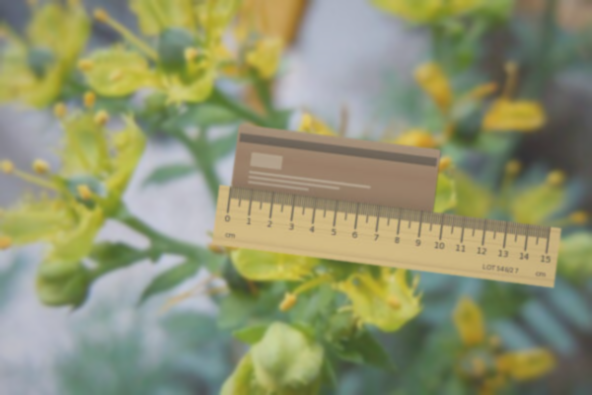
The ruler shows 9.5 cm
